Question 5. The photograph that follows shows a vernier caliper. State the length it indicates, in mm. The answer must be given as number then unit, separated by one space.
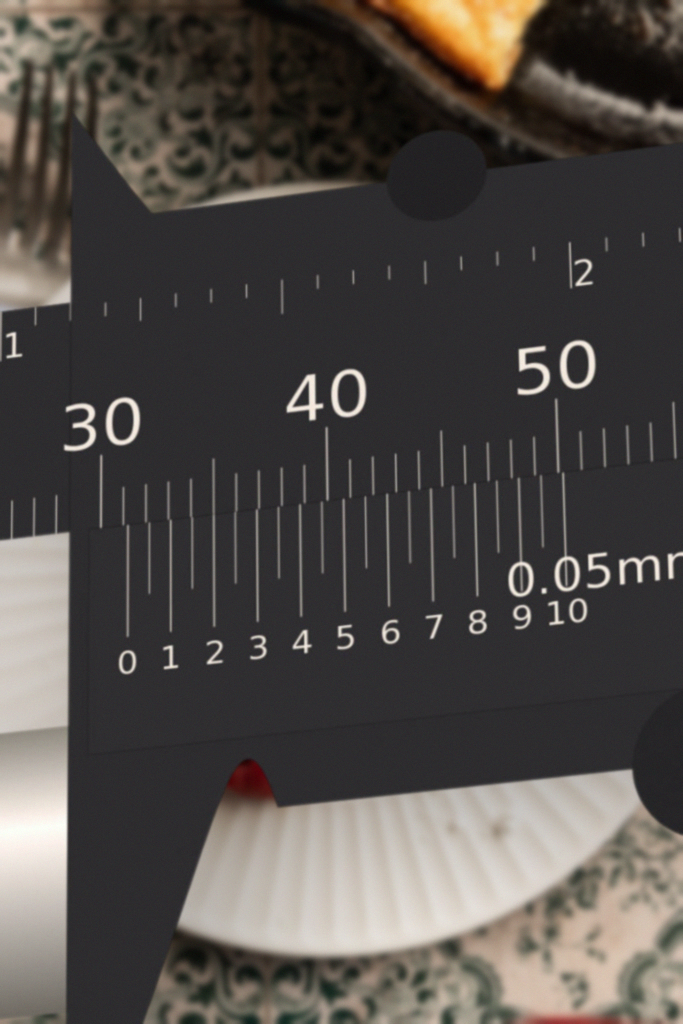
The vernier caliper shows 31.2 mm
